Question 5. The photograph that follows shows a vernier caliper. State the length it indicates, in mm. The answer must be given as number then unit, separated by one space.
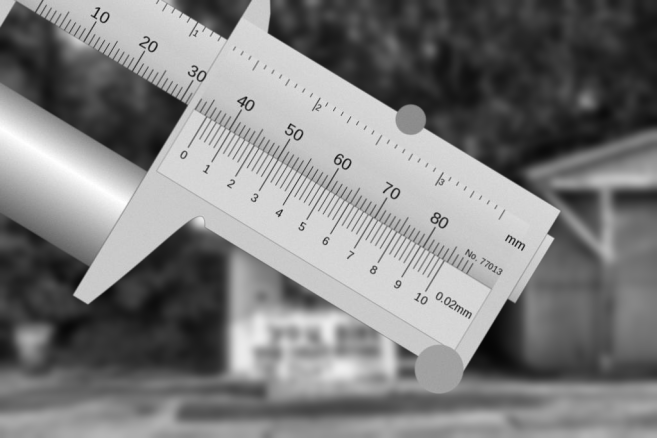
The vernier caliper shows 35.4 mm
